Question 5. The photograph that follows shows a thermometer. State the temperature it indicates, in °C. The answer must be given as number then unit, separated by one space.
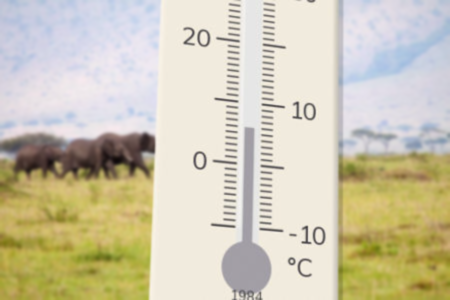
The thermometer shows 6 °C
